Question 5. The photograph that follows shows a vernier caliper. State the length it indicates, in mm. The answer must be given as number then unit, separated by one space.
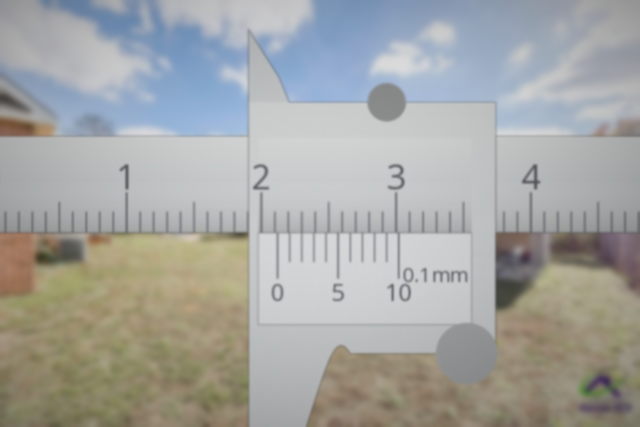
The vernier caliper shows 21.2 mm
